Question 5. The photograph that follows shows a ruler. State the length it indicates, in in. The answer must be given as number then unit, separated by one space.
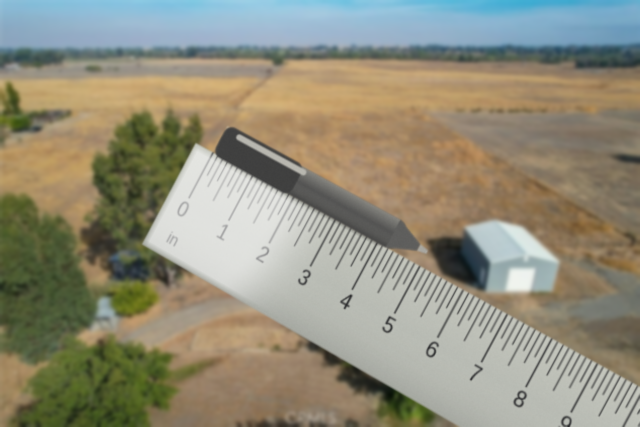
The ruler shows 5 in
